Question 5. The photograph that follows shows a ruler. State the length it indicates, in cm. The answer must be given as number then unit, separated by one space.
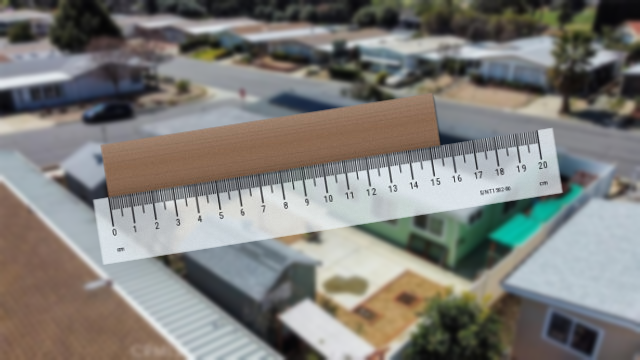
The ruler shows 15.5 cm
